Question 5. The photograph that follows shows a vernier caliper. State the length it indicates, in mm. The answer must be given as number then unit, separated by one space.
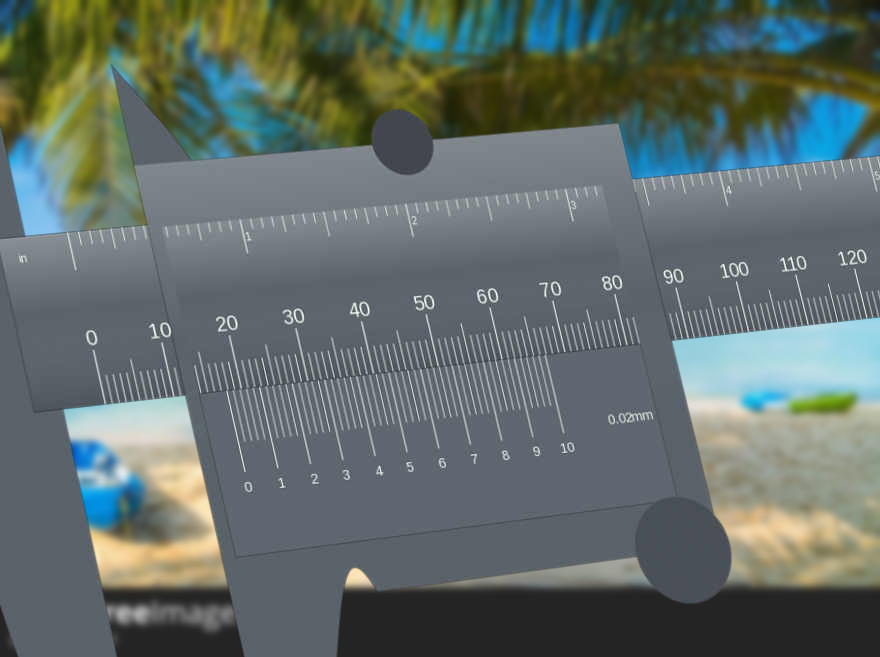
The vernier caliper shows 17.8 mm
